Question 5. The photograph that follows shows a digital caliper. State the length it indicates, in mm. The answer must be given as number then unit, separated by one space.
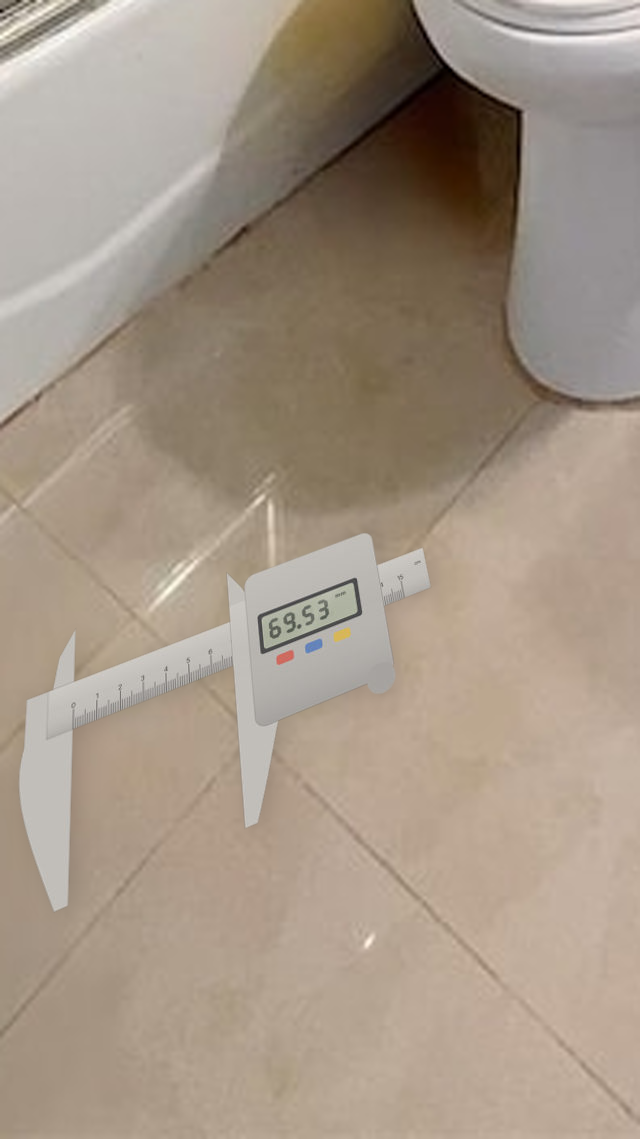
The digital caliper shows 69.53 mm
